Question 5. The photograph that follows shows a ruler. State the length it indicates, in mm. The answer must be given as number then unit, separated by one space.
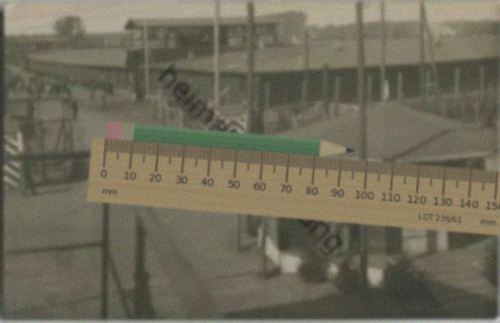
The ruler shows 95 mm
